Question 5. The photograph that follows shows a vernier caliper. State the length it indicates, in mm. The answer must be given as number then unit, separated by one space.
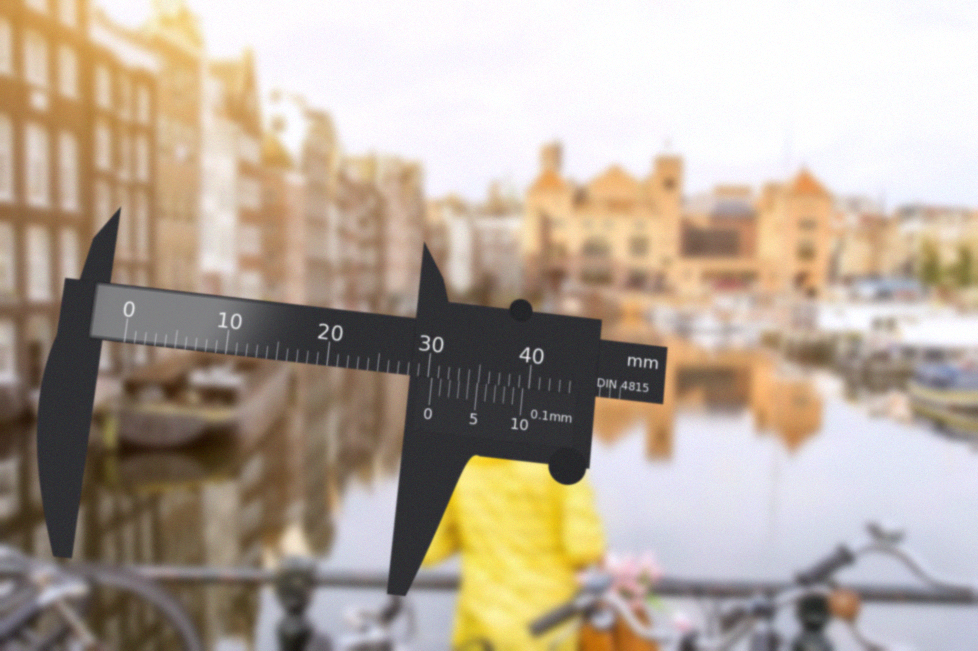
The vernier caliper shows 30.4 mm
